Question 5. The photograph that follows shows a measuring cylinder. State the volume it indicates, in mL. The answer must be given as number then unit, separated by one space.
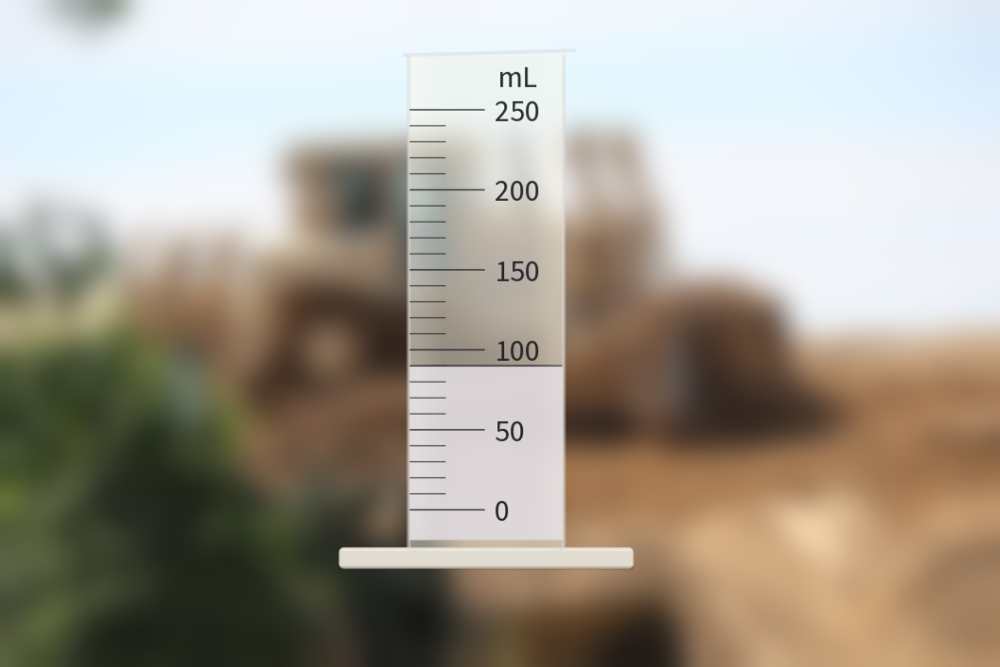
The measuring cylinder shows 90 mL
